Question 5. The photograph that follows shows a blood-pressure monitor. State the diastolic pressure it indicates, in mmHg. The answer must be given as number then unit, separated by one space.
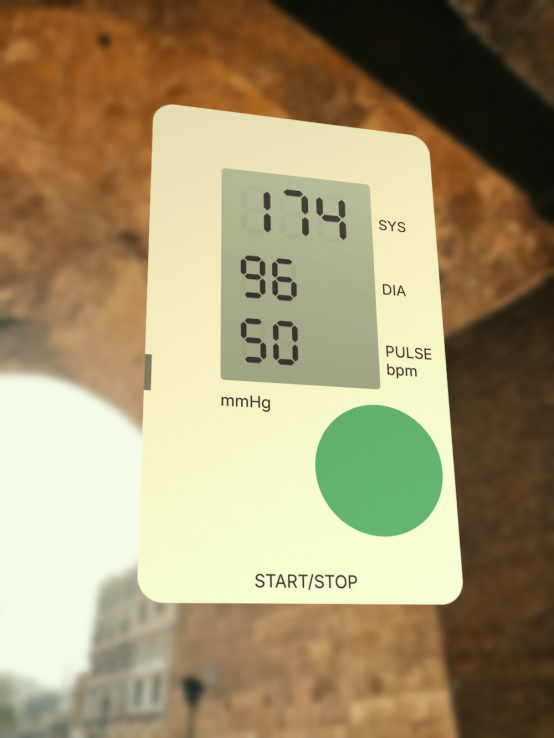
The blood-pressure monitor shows 96 mmHg
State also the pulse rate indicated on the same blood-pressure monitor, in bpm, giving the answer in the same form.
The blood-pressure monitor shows 50 bpm
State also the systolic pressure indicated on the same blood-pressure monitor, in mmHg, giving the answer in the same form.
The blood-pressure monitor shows 174 mmHg
